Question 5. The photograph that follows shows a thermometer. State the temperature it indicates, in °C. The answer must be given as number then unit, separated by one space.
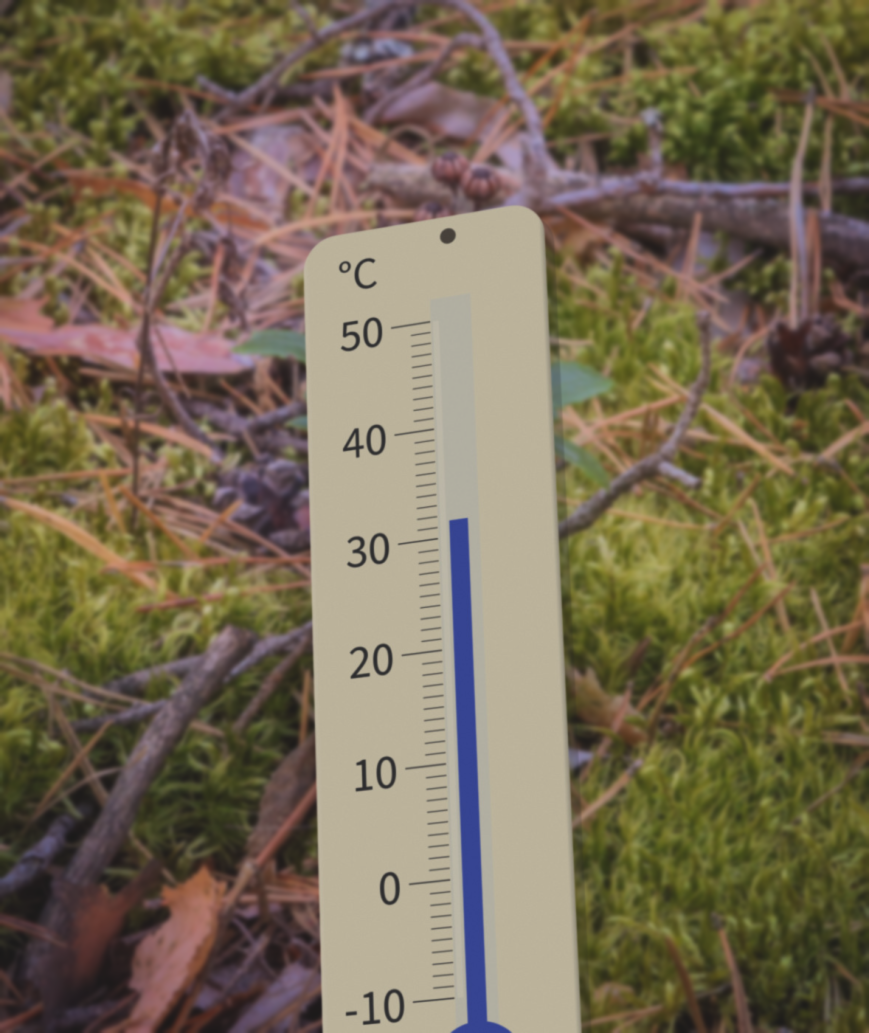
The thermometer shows 31.5 °C
